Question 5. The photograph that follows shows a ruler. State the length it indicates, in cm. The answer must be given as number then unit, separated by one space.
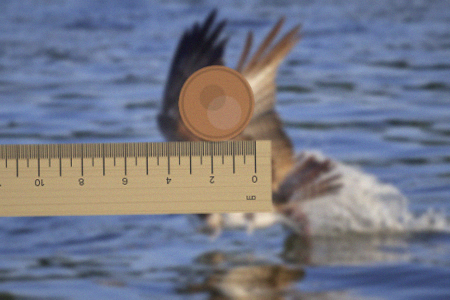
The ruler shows 3.5 cm
